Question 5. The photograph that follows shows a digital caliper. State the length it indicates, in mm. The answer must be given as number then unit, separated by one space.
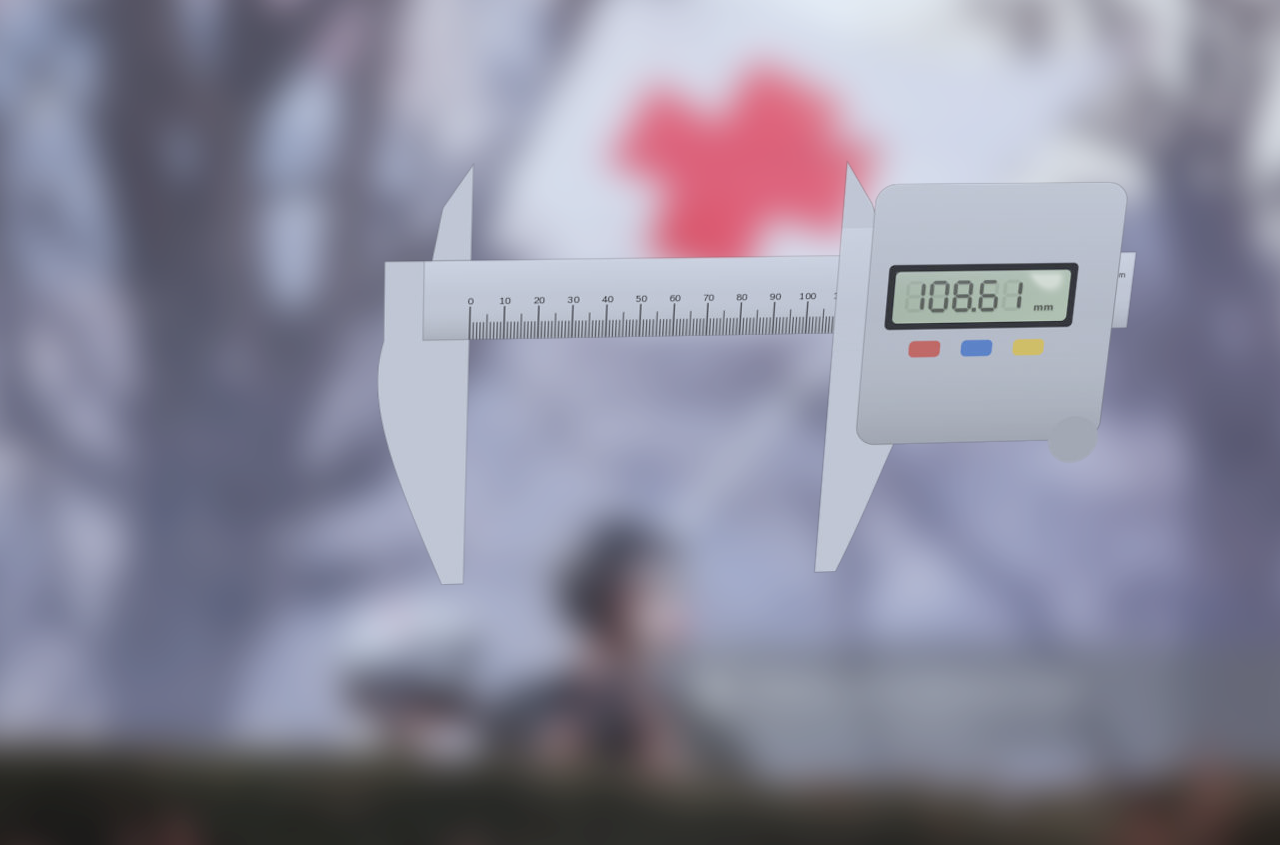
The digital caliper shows 108.61 mm
